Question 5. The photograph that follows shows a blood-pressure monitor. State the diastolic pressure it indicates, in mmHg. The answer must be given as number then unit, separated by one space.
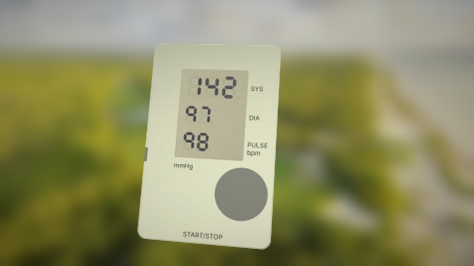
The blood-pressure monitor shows 97 mmHg
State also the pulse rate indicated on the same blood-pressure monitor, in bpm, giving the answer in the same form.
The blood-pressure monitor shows 98 bpm
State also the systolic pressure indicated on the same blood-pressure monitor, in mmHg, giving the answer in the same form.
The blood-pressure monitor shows 142 mmHg
